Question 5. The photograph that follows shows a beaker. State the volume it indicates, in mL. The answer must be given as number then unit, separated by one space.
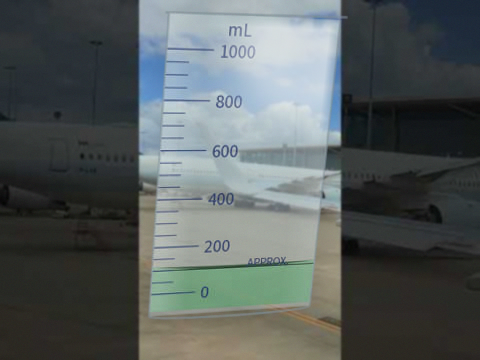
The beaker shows 100 mL
